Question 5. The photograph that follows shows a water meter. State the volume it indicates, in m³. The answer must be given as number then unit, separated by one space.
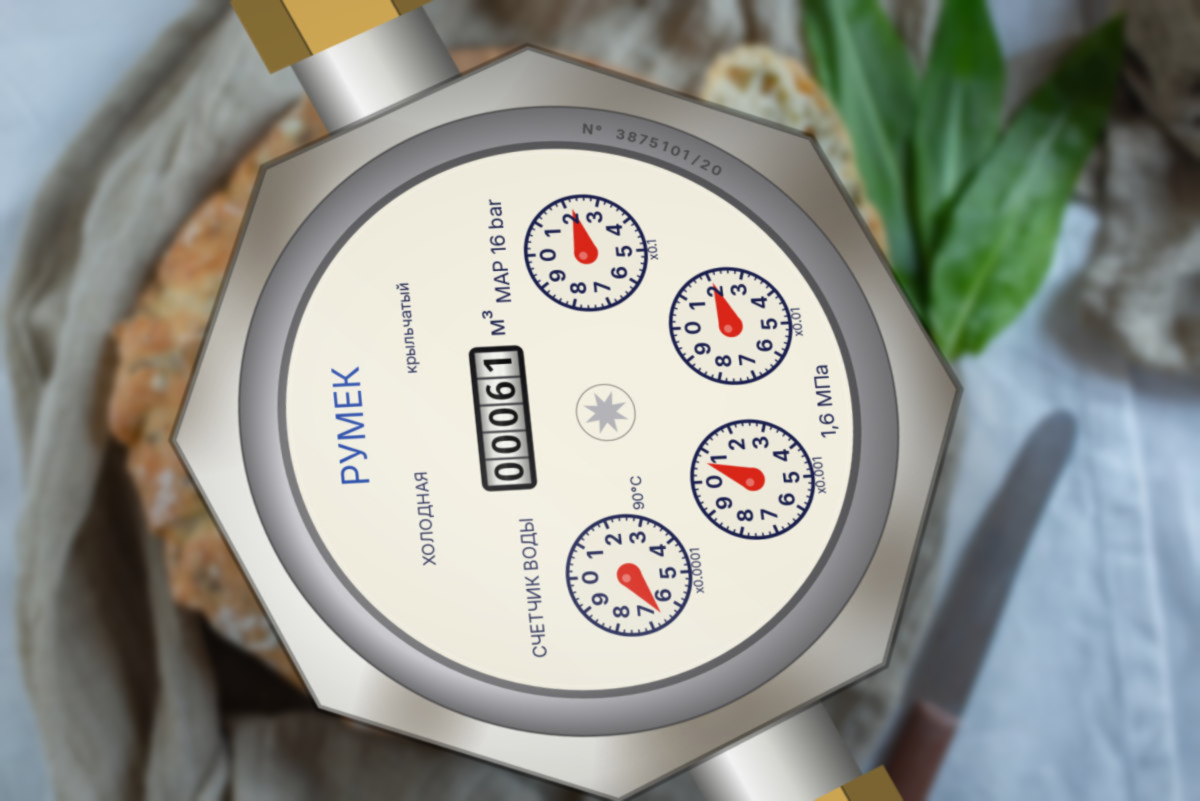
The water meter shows 61.2206 m³
